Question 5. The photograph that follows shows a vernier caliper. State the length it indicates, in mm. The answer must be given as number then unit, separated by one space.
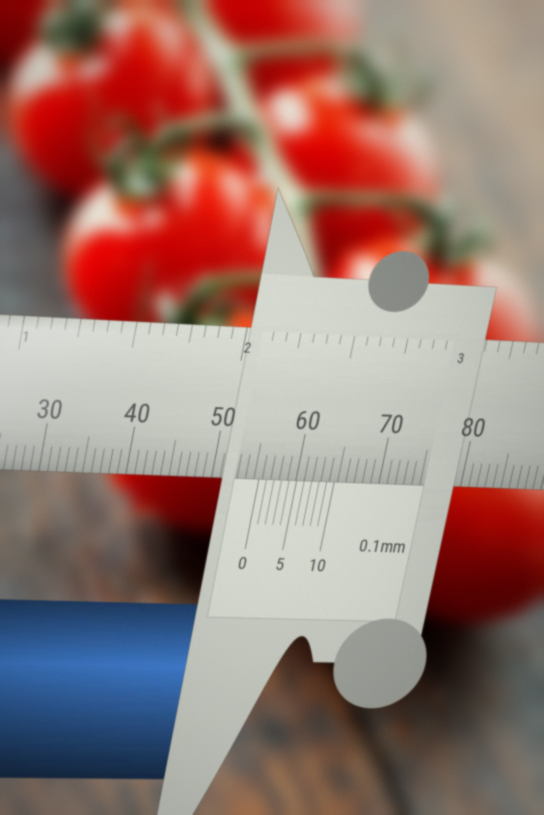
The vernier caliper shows 55.6 mm
